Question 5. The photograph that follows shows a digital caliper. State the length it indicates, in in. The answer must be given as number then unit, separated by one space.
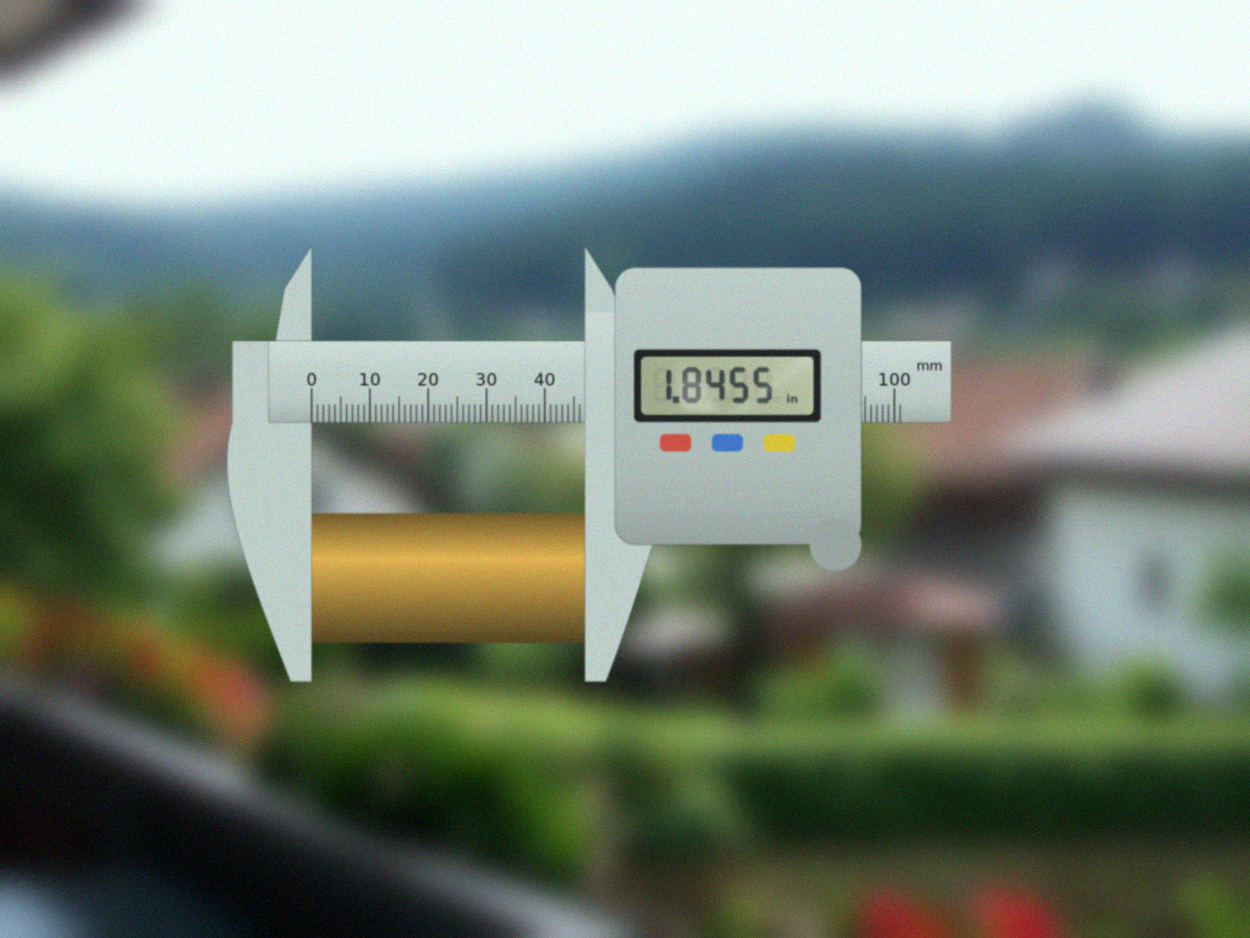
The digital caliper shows 1.8455 in
